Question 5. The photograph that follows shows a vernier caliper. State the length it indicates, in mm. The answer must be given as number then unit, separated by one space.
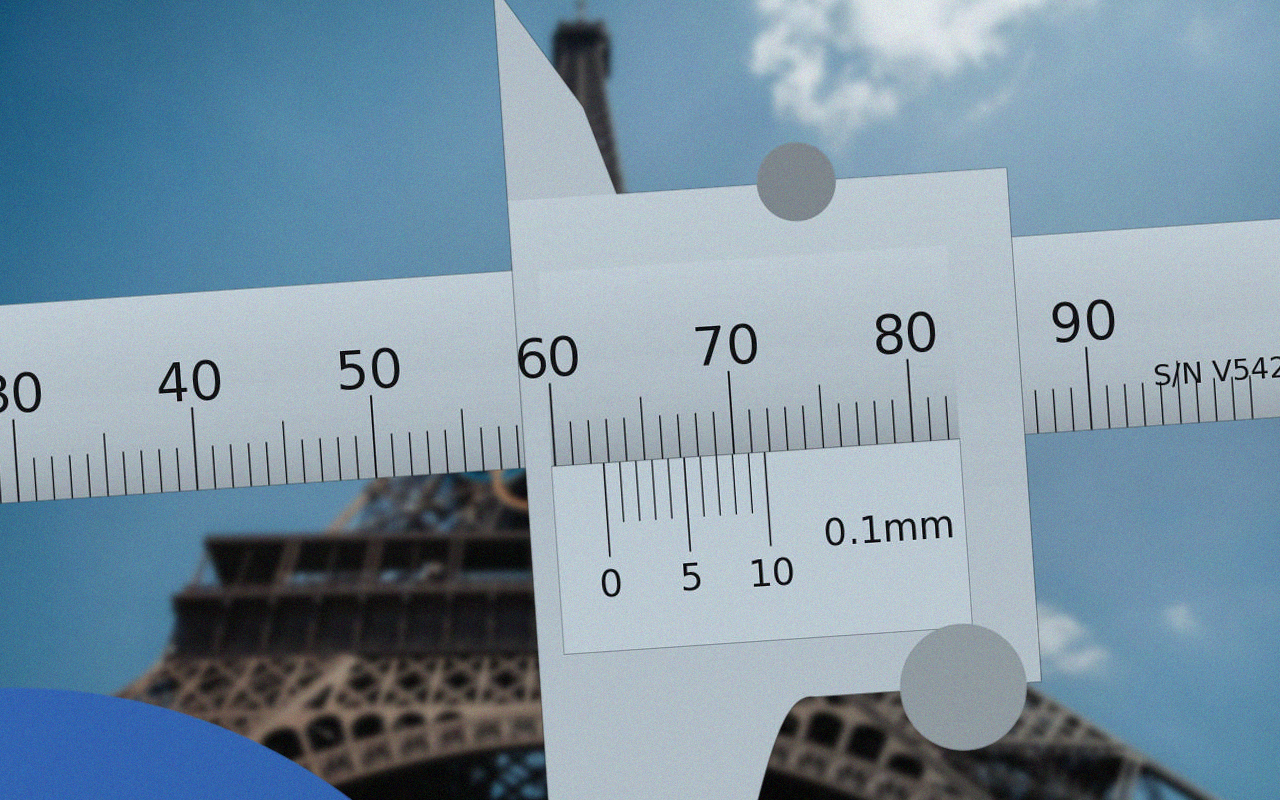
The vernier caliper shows 62.7 mm
